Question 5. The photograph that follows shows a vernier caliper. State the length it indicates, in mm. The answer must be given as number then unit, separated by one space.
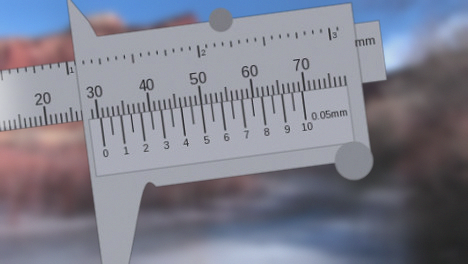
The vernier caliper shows 30.5 mm
